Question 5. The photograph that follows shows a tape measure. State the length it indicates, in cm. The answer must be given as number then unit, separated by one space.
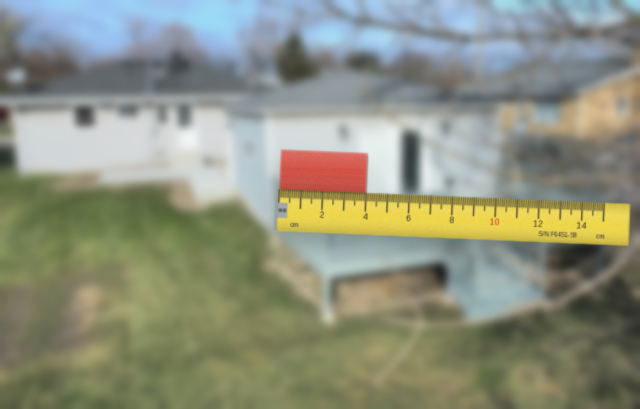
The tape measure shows 4 cm
